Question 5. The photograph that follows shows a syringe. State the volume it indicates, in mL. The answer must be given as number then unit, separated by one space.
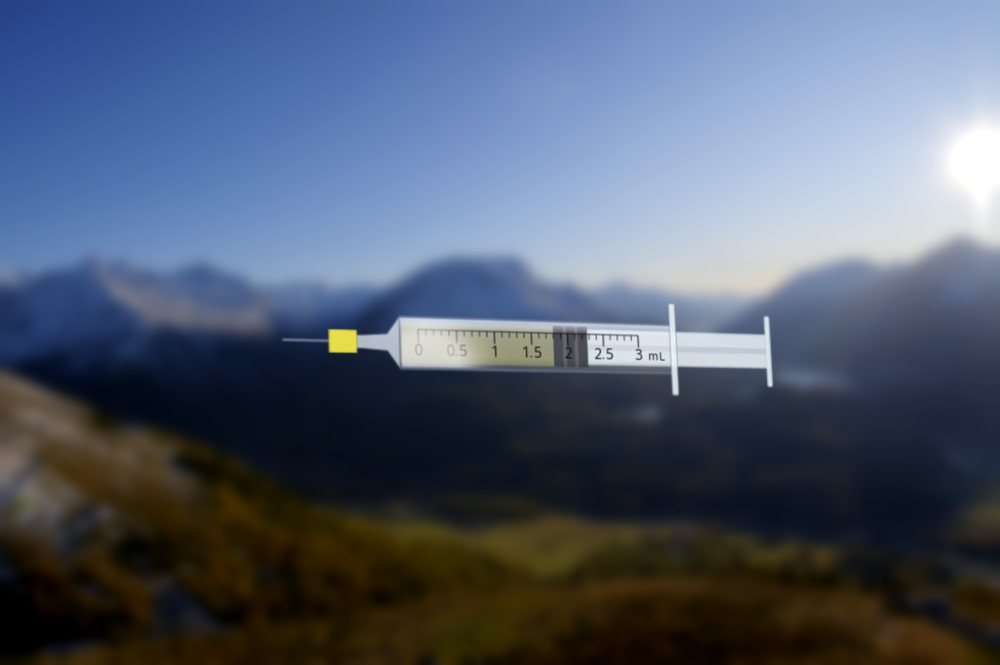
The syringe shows 1.8 mL
